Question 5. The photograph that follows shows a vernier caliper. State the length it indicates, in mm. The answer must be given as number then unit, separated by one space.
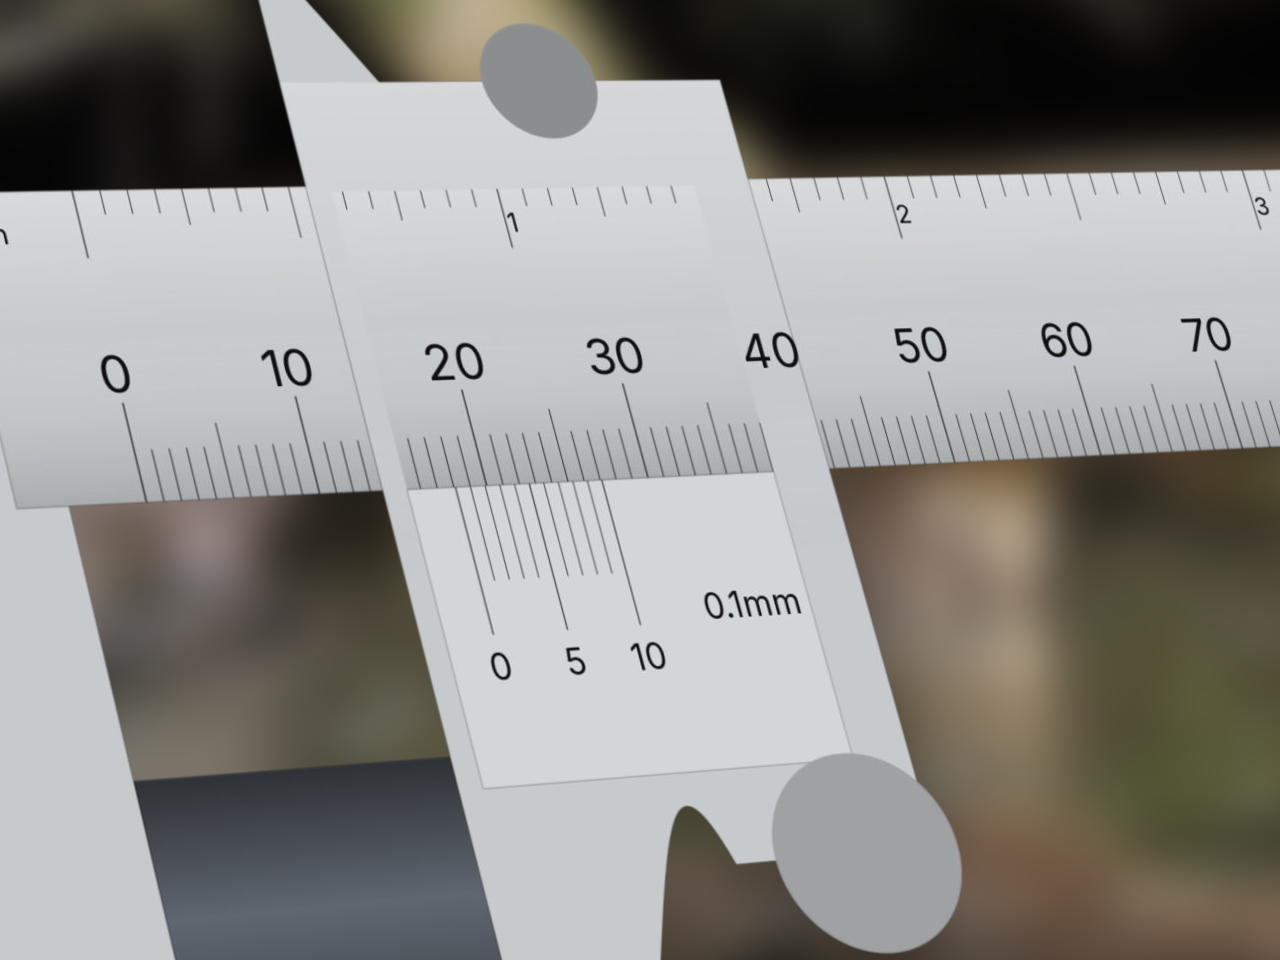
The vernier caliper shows 18.1 mm
